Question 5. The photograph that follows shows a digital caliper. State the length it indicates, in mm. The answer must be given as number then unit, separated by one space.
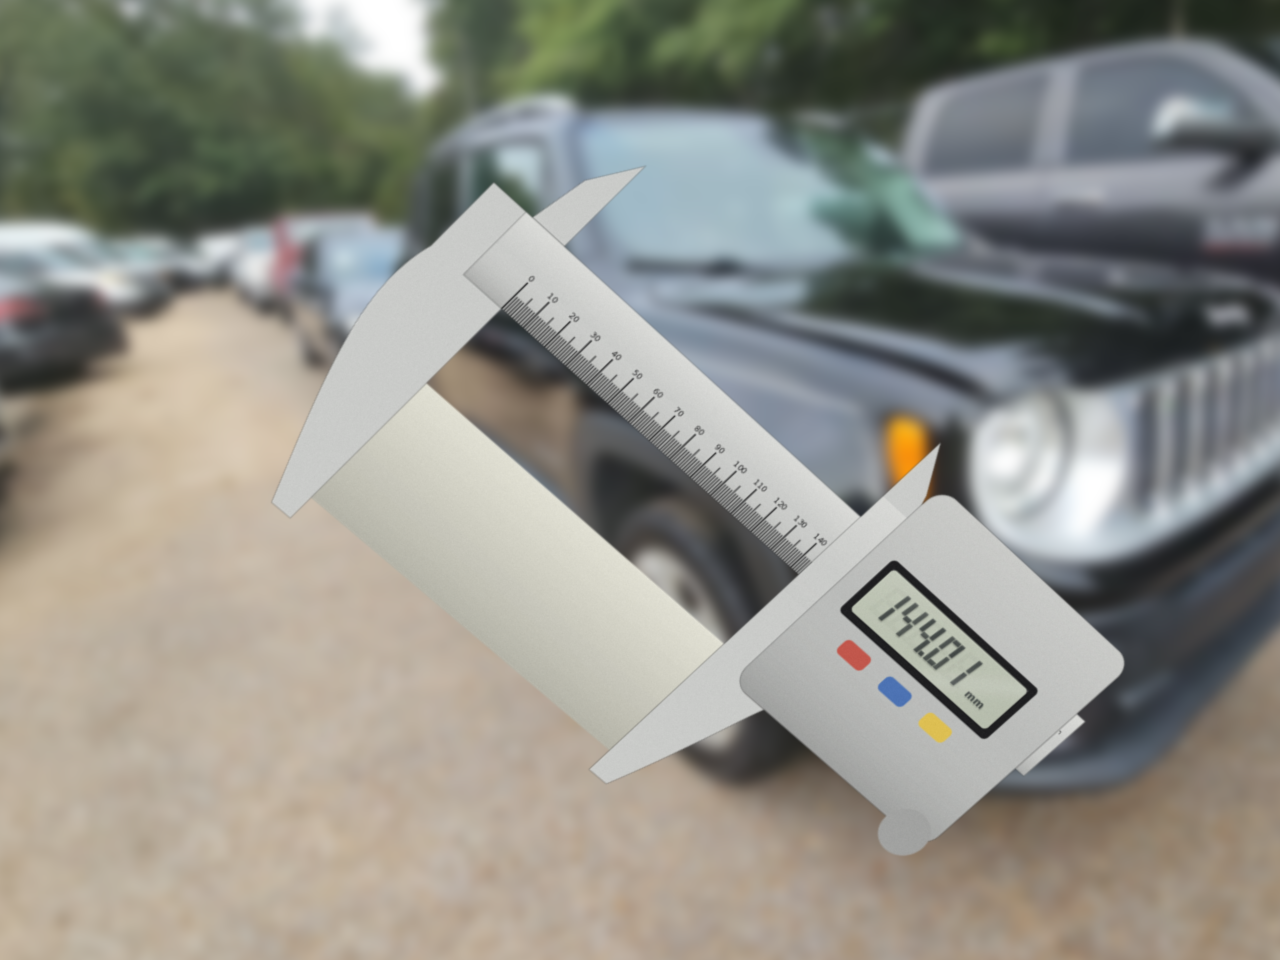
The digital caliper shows 144.01 mm
